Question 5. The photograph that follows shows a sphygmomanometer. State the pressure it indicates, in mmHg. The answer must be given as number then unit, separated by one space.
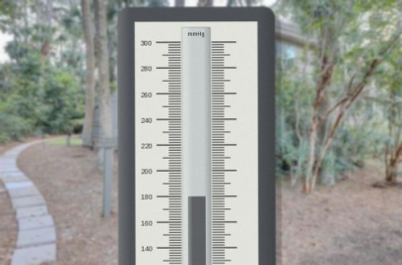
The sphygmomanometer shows 180 mmHg
